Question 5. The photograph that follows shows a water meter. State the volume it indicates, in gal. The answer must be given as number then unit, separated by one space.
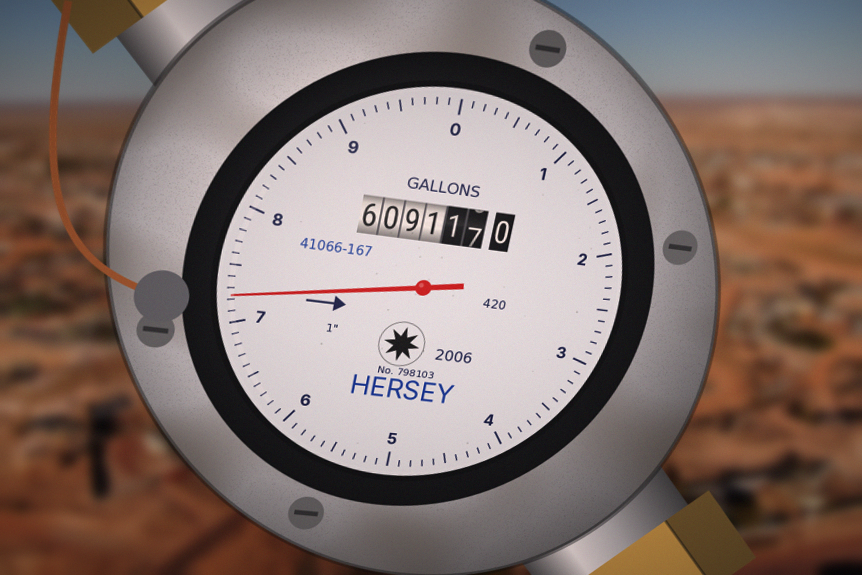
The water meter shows 6091167.2 gal
